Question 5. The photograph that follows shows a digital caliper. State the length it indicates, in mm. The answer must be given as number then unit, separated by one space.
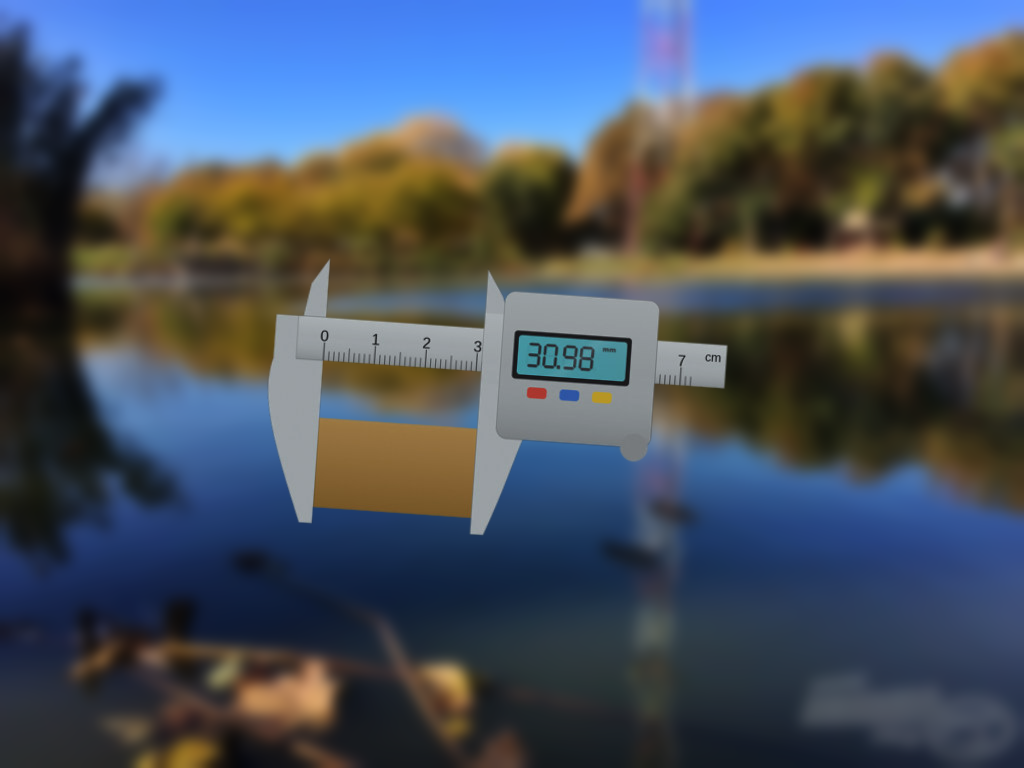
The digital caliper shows 30.98 mm
